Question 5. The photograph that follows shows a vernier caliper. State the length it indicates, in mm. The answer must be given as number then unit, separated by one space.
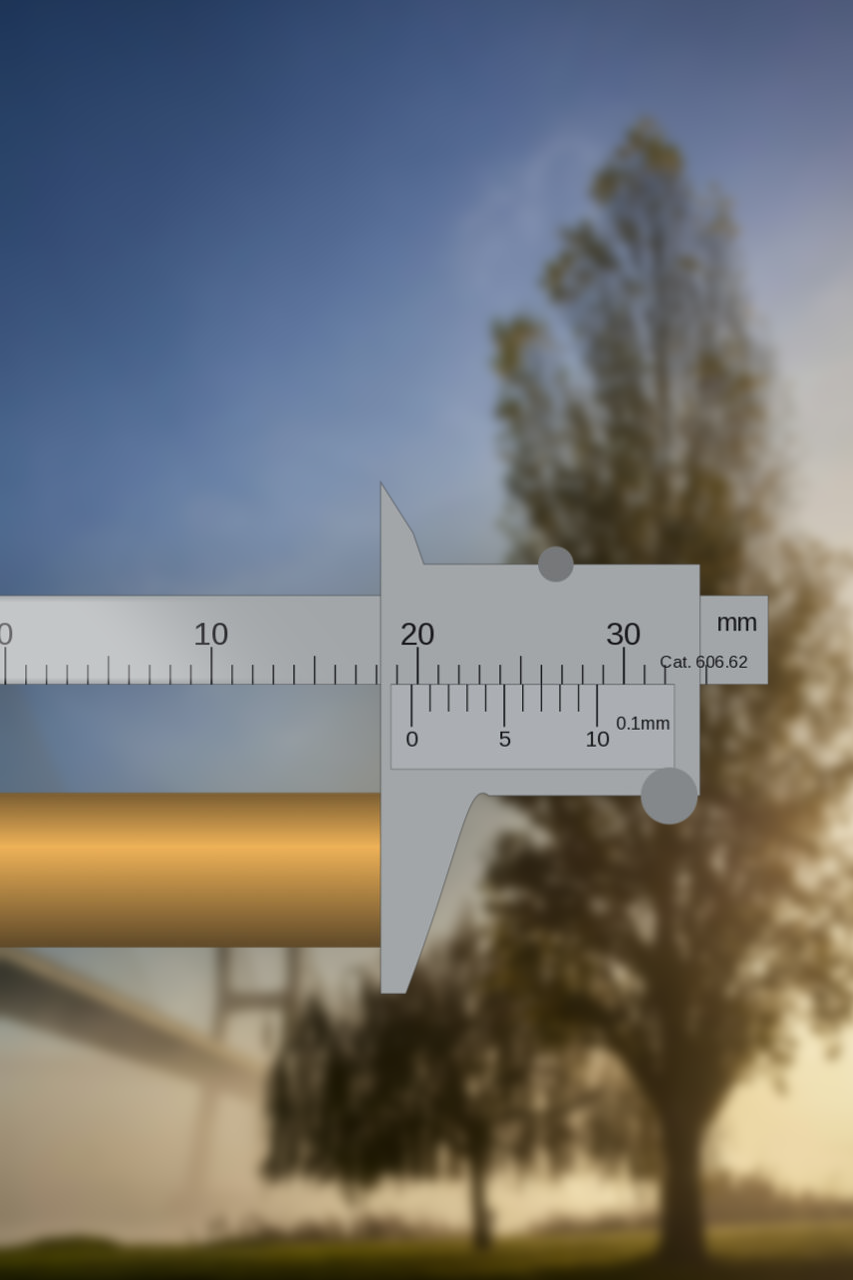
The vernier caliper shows 19.7 mm
